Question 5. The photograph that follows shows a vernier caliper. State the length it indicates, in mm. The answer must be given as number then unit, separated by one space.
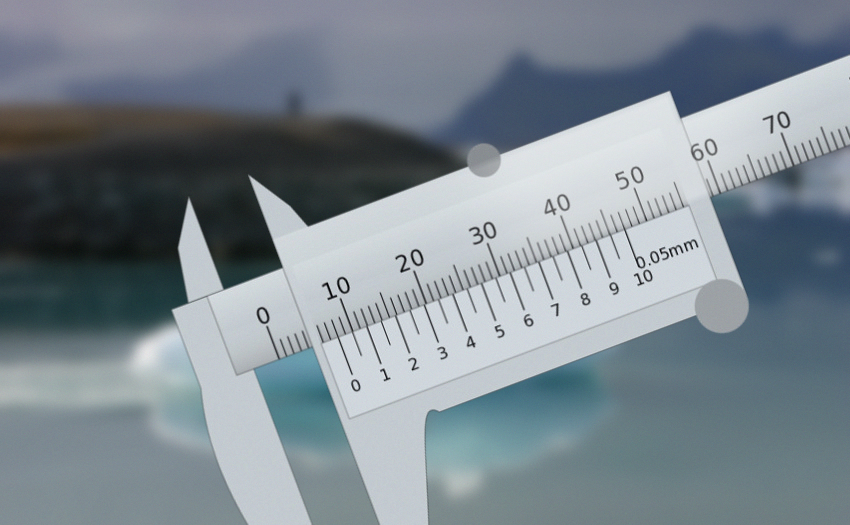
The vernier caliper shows 8.0 mm
